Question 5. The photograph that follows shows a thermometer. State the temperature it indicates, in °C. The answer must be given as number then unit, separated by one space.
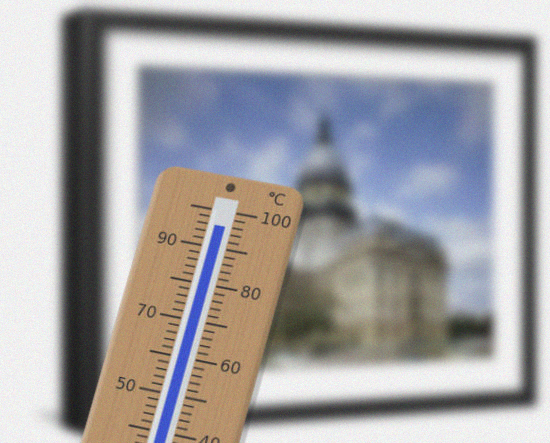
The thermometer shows 96 °C
